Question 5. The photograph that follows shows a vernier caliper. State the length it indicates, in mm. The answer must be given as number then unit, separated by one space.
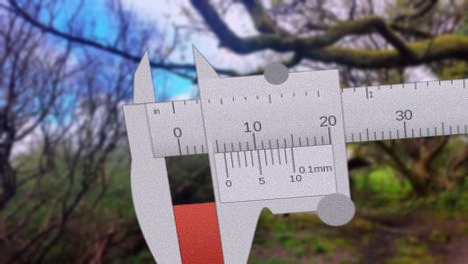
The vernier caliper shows 5.8 mm
